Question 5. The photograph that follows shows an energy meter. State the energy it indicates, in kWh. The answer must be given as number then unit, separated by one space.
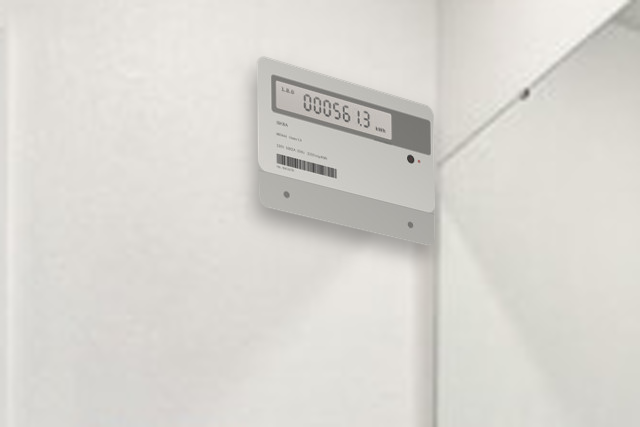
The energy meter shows 561.3 kWh
